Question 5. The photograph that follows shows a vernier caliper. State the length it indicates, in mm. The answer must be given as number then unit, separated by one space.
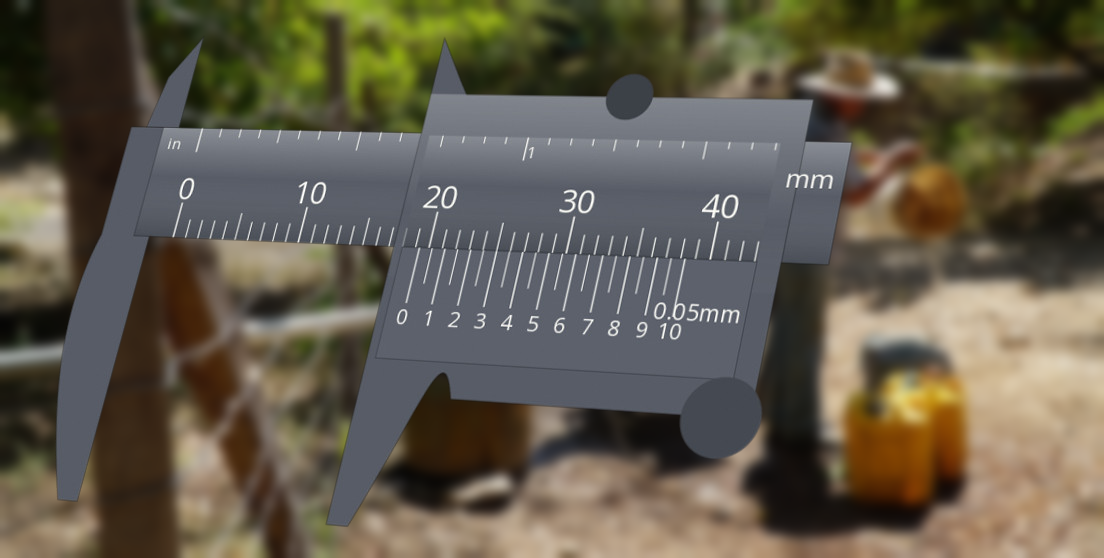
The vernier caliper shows 19.3 mm
